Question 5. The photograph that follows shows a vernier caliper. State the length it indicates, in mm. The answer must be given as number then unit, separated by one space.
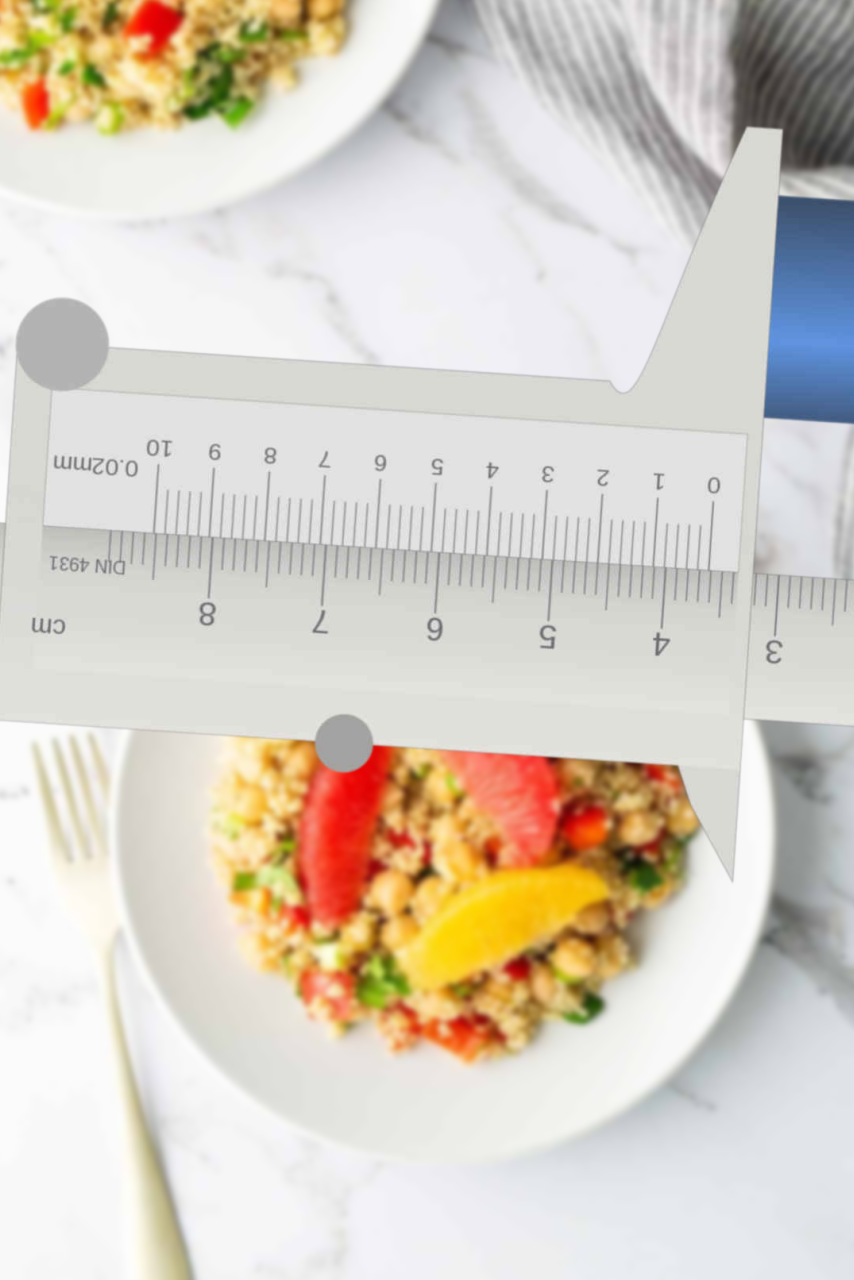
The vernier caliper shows 36.2 mm
